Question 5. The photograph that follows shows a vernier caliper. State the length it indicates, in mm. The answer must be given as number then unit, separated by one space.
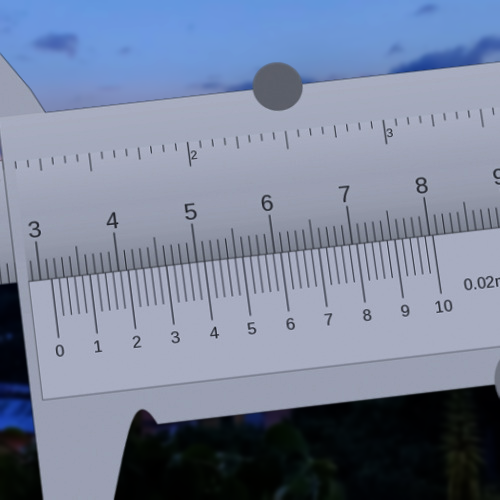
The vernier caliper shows 31.4 mm
